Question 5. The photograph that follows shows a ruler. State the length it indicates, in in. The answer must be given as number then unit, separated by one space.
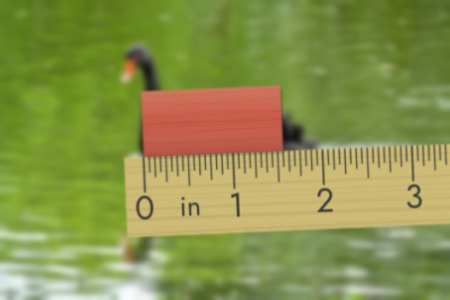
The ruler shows 1.5625 in
